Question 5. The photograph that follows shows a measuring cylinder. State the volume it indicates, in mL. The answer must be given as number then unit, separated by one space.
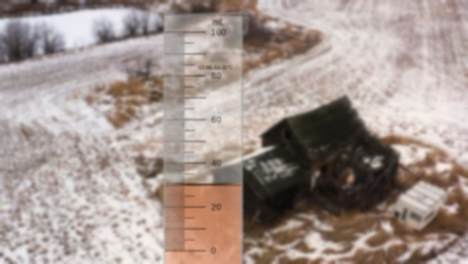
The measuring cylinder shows 30 mL
